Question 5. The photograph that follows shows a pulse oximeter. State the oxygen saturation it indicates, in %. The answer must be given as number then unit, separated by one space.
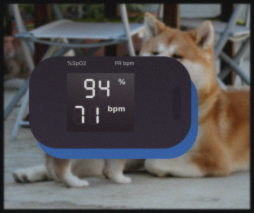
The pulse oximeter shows 94 %
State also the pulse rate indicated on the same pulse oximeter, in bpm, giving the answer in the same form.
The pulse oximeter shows 71 bpm
